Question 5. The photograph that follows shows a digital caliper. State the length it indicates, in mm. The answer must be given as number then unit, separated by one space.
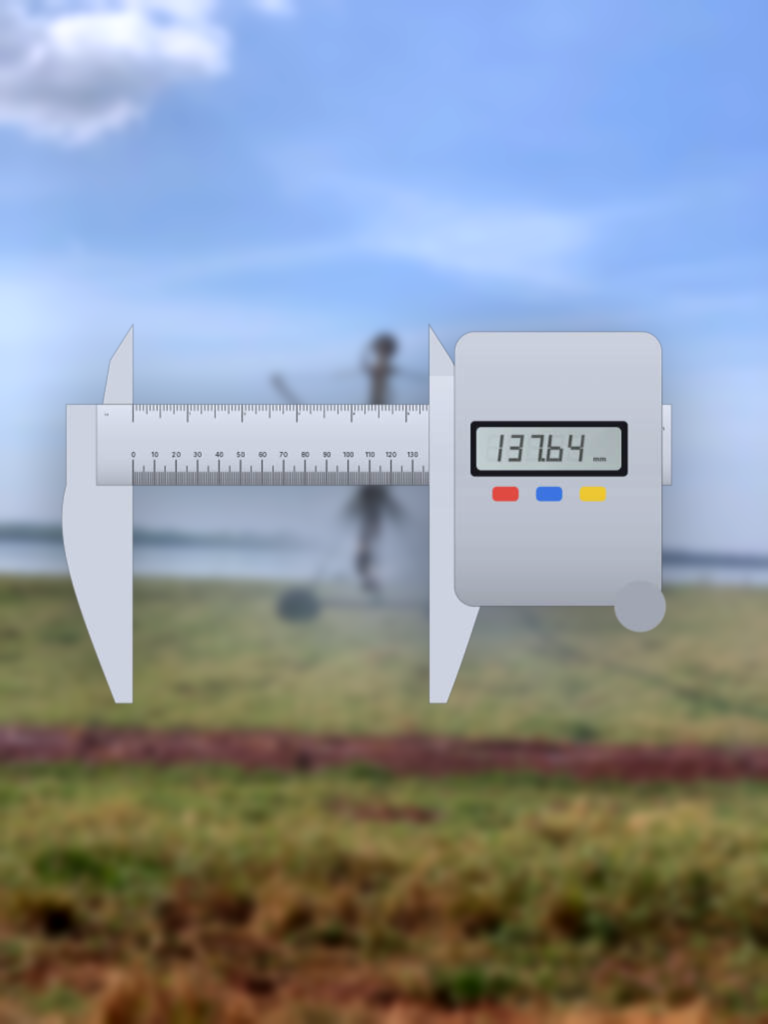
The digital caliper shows 137.64 mm
